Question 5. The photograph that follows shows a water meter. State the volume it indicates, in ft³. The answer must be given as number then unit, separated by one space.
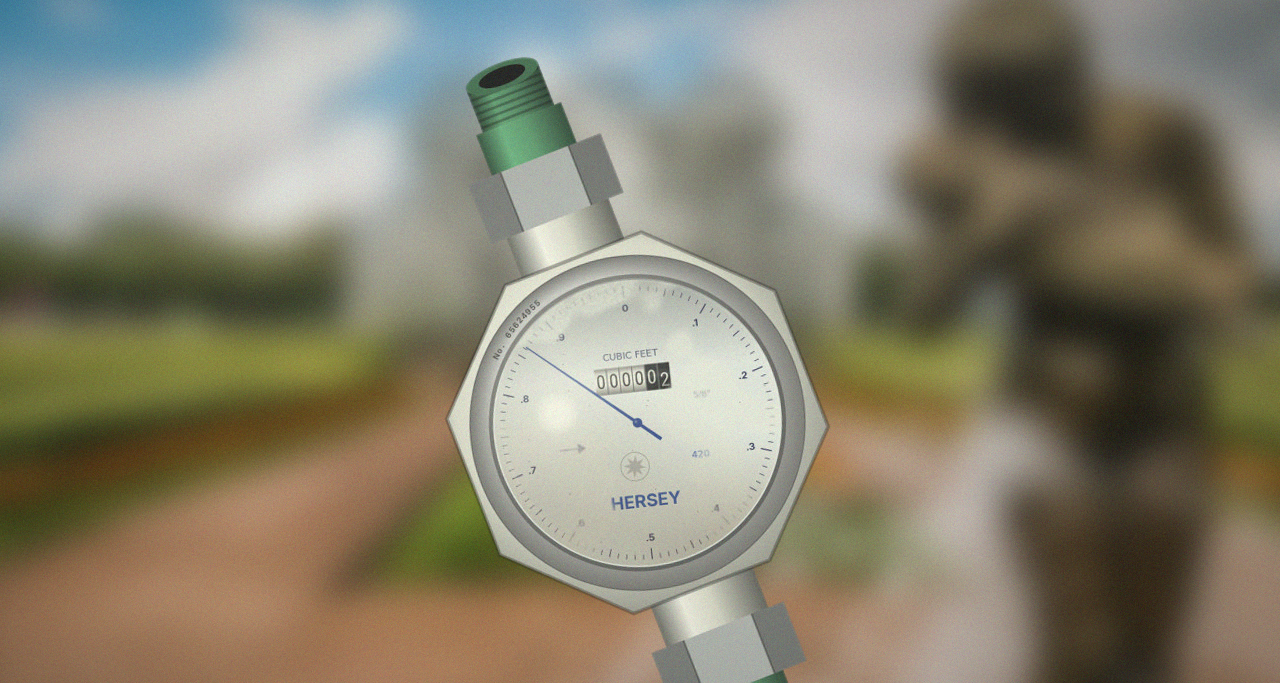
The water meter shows 1.86 ft³
